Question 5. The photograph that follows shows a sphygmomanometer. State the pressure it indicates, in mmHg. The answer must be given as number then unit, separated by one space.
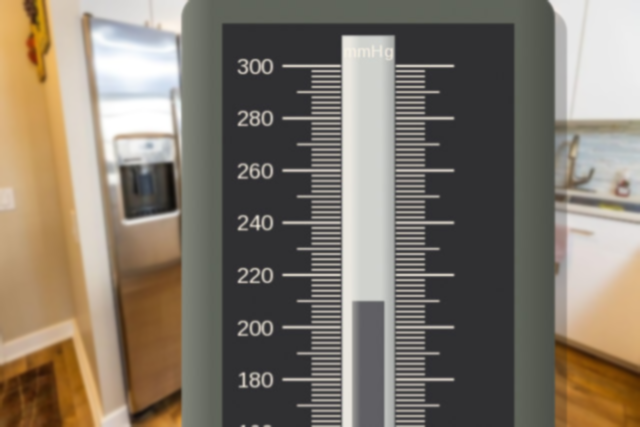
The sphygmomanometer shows 210 mmHg
